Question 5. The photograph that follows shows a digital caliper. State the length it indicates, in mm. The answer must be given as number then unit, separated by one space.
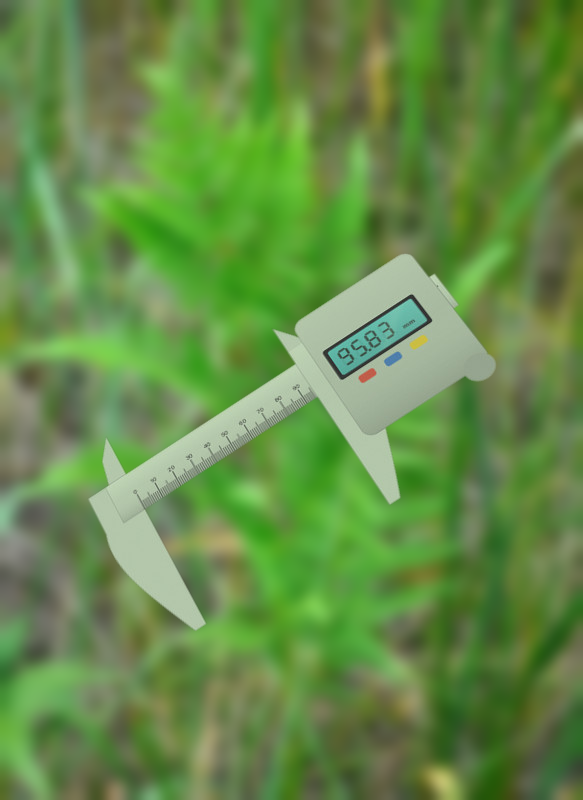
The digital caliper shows 95.83 mm
